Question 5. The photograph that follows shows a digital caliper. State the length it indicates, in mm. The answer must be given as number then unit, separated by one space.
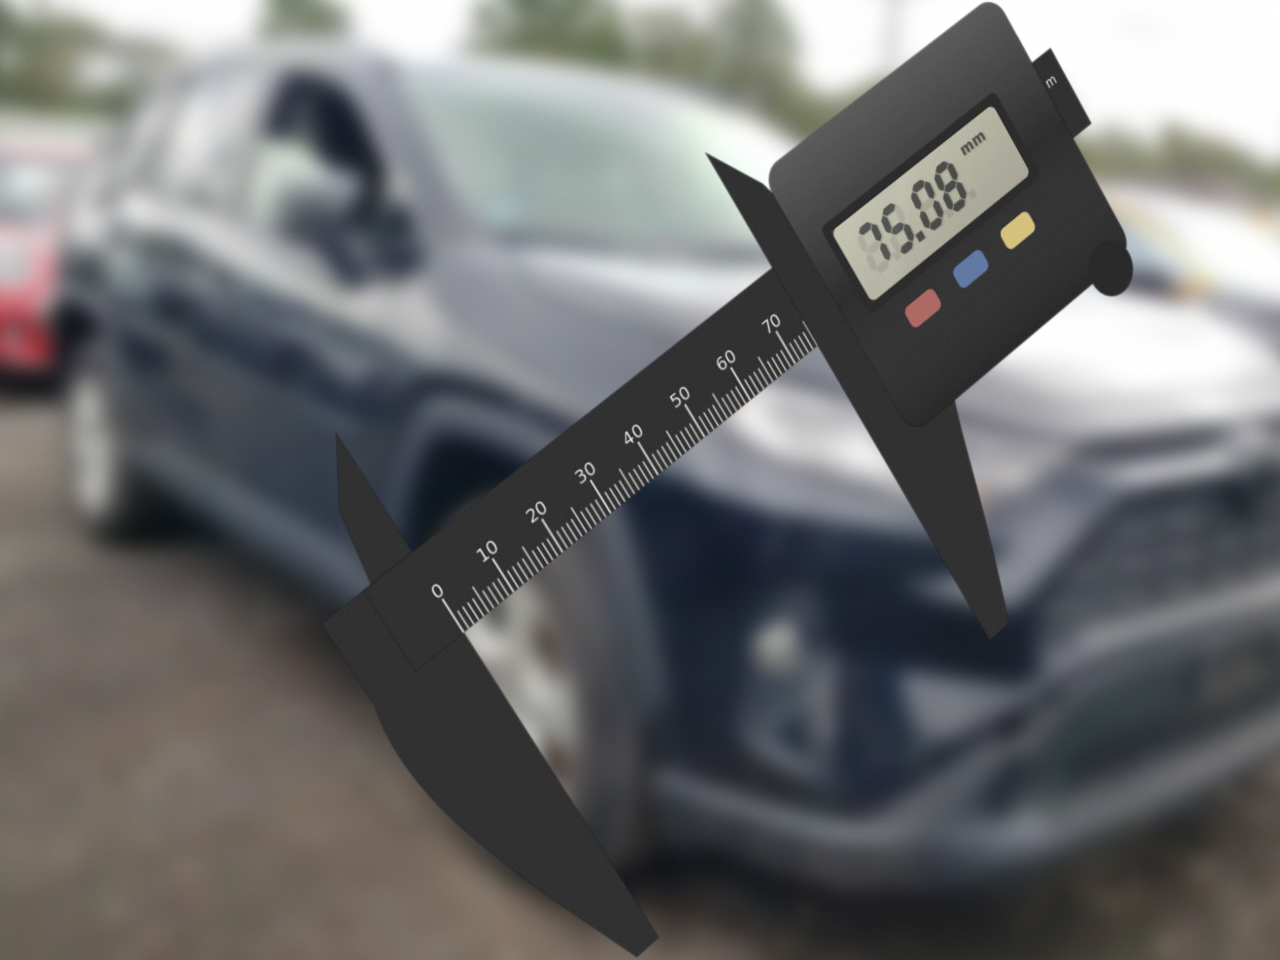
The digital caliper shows 75.08 mm
